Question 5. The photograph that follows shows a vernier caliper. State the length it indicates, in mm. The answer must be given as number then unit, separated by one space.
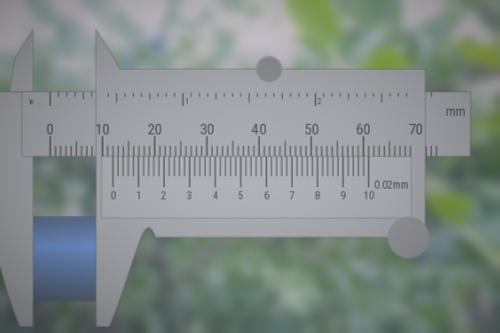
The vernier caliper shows 12.0 mm
